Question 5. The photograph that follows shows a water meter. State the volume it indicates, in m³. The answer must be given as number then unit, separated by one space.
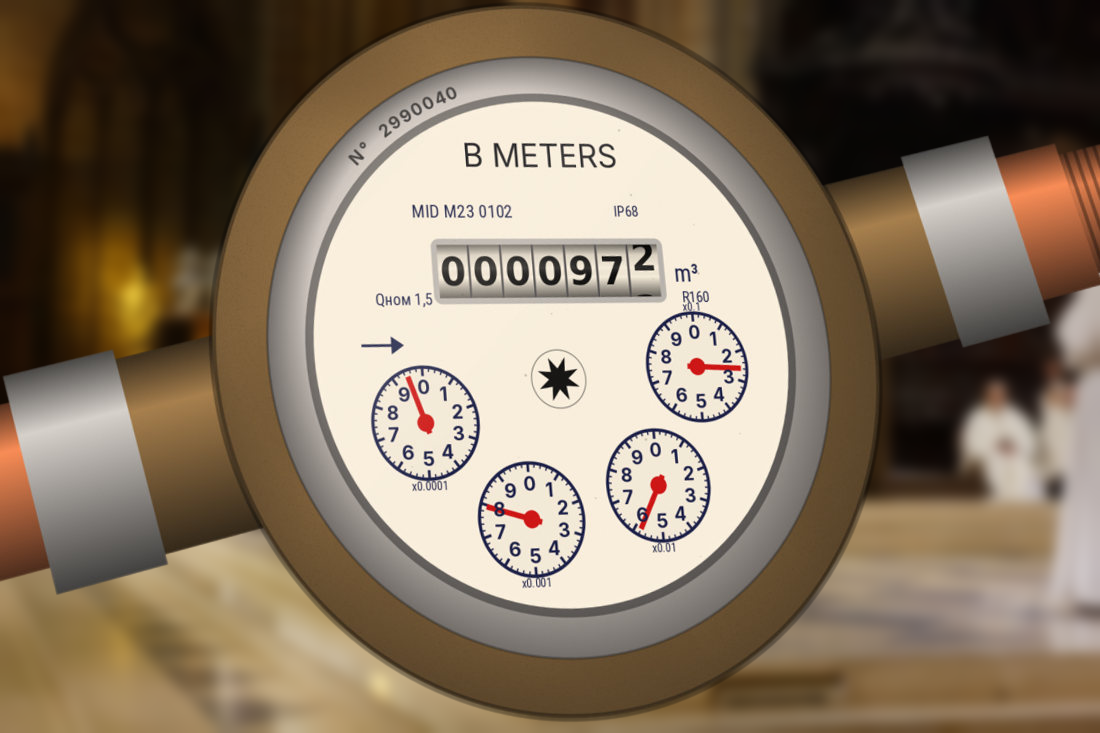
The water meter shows 972.2579 m³
